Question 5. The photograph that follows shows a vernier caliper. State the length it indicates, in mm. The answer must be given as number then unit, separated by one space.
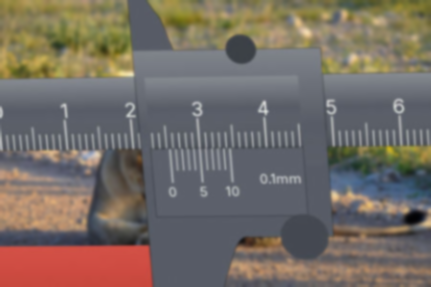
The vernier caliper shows 25.5 mm
